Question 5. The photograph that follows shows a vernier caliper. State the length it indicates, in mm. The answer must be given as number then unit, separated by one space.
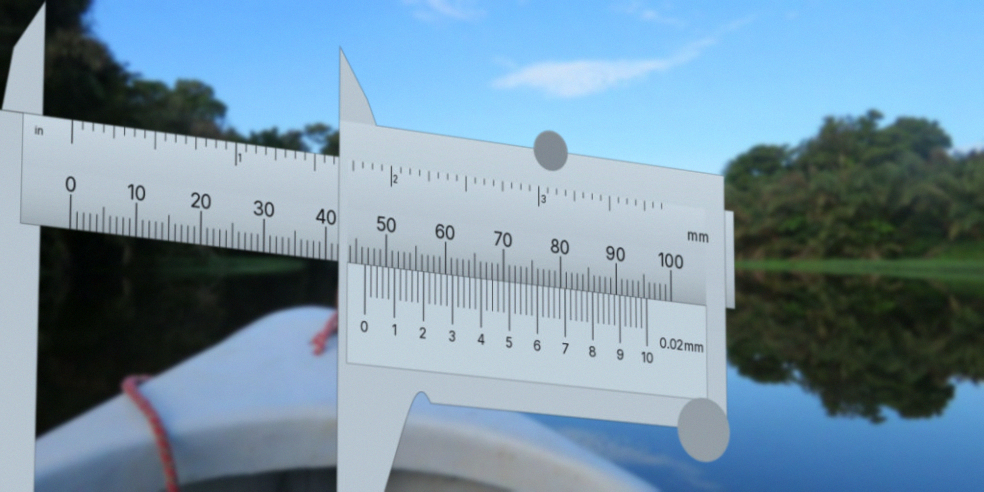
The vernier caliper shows 46.5 mm
